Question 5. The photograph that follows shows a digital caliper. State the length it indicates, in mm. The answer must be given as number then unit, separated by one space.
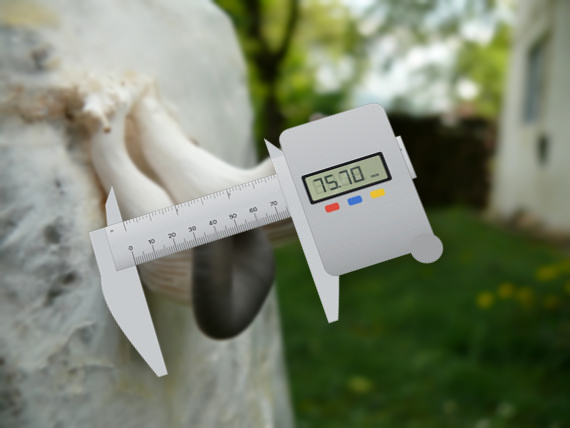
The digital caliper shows 75.70 mm
